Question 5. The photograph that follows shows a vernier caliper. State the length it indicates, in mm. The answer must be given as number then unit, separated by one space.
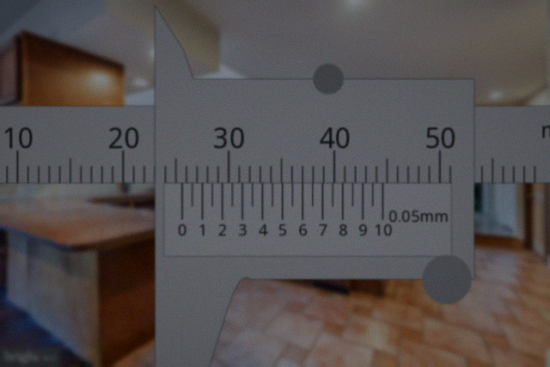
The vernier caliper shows 25.6 mm
